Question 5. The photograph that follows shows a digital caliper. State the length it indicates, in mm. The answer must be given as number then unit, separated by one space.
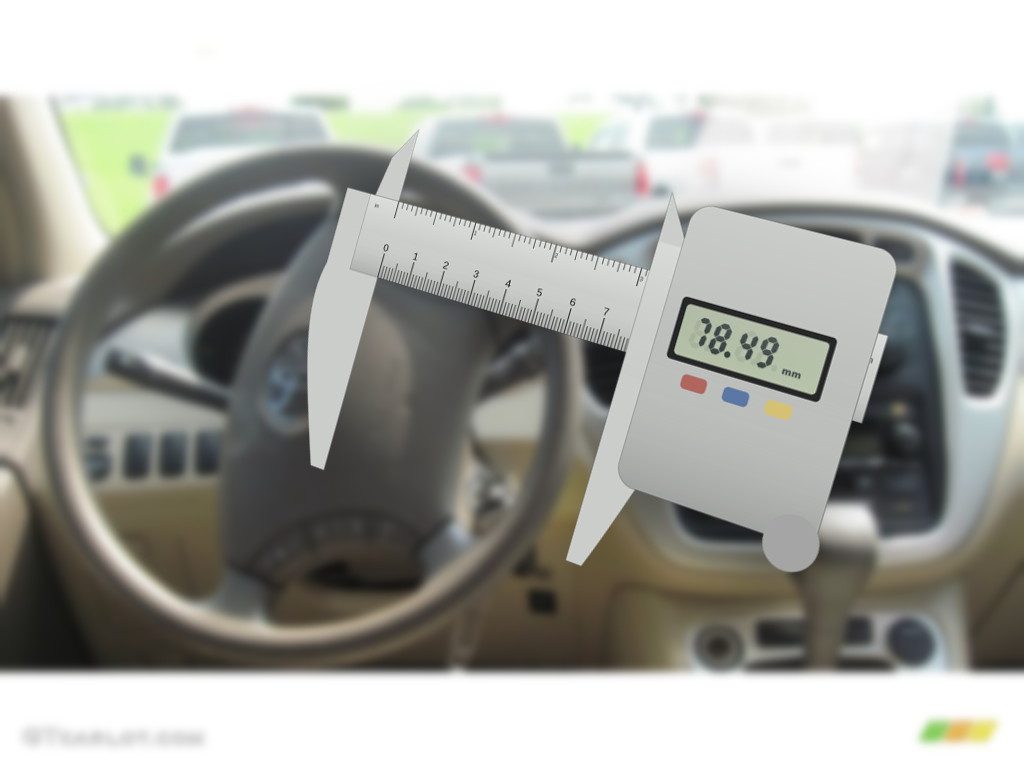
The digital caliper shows 78.49 mm
